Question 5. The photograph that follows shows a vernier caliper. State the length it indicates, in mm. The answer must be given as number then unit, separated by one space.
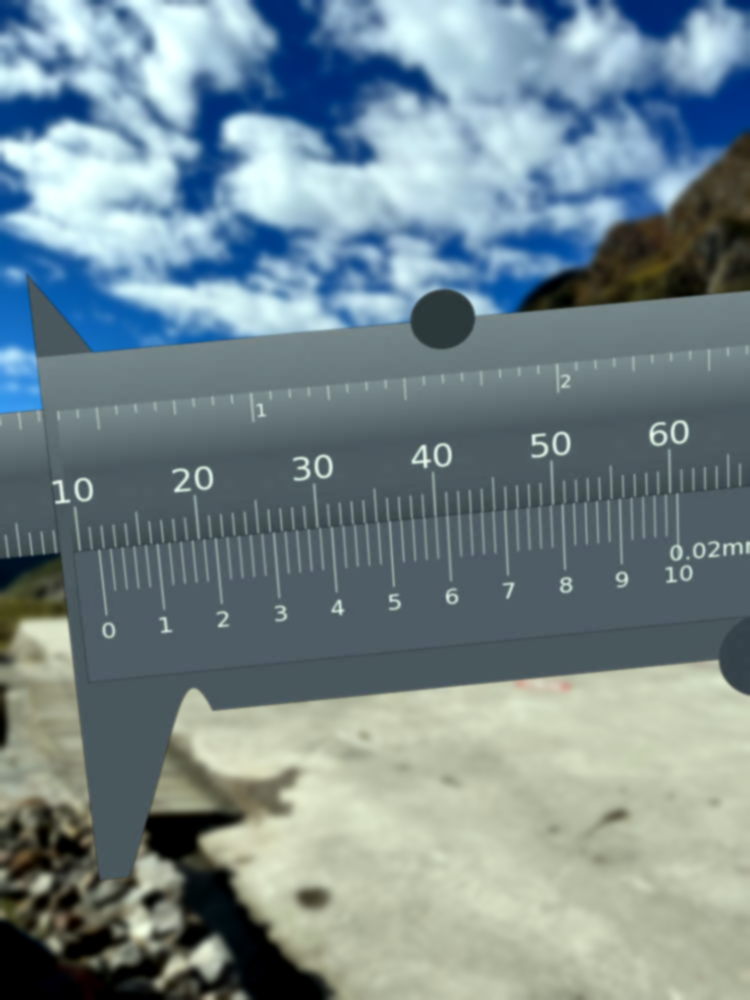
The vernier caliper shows 11.6 mm
